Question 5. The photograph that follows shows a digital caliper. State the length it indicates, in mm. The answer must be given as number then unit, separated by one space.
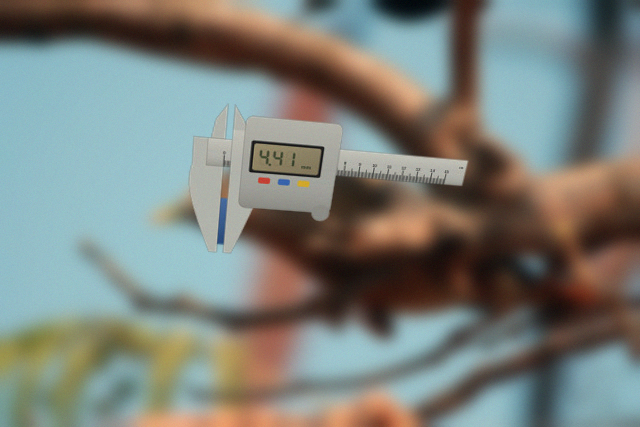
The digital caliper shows 4.41 mm
